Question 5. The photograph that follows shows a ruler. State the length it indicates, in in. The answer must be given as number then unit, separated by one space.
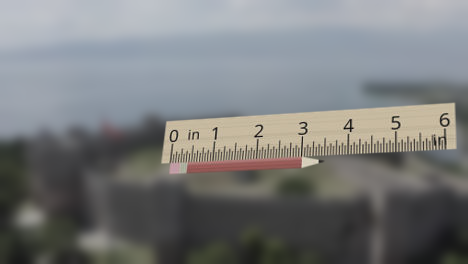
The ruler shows 3.5 in
